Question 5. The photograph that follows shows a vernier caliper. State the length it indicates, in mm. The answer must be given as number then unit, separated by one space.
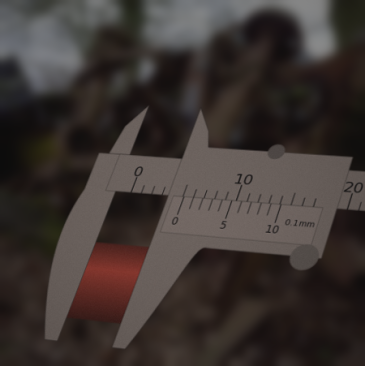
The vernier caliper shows 5.1 mm
